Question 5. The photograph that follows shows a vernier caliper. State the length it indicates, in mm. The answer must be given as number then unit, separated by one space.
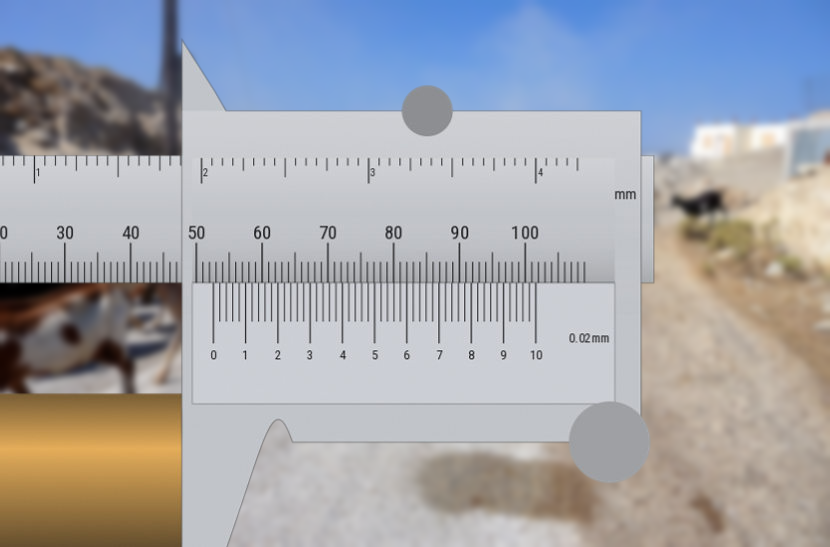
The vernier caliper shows 52.6 mm
